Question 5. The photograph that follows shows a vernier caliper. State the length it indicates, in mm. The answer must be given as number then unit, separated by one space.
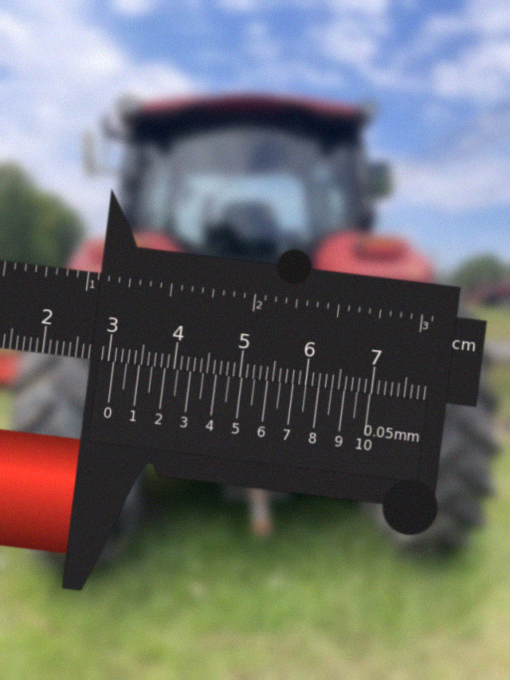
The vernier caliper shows 30.8 mm
